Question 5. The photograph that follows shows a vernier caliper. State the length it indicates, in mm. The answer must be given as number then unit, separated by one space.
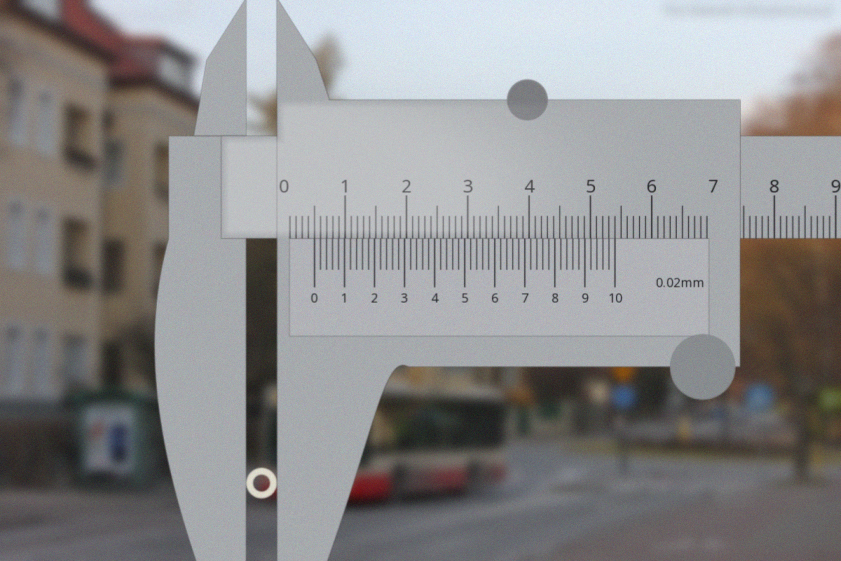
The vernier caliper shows 5.0 mm
